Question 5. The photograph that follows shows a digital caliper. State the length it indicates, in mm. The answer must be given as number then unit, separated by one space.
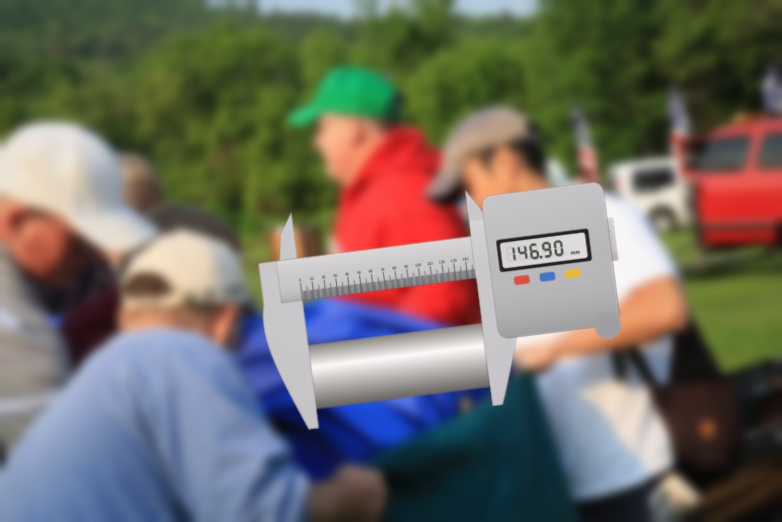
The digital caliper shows 146.90 mm
